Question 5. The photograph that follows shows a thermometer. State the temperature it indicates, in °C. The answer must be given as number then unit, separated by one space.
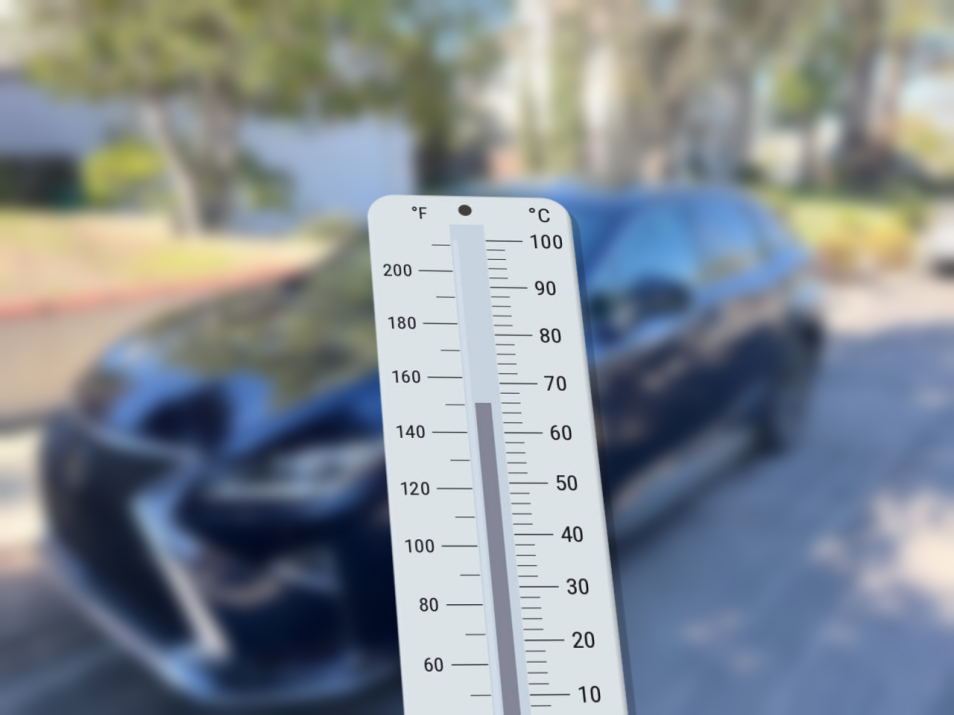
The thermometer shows 66 °C
